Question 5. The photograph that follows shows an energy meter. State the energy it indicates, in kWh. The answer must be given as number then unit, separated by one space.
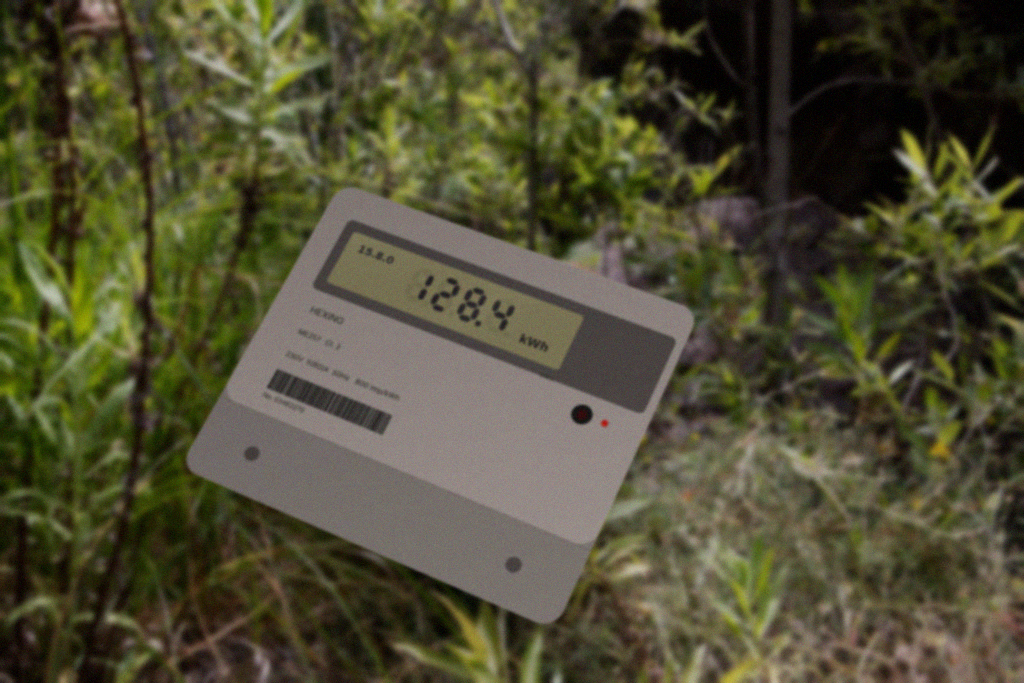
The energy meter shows 128.4 kWh
